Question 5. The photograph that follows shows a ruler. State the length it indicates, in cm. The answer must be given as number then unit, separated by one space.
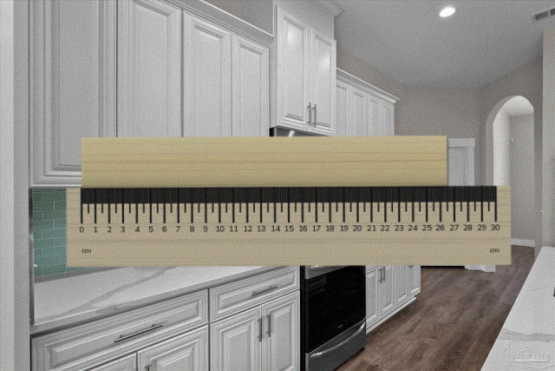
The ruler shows 26.5 cm
